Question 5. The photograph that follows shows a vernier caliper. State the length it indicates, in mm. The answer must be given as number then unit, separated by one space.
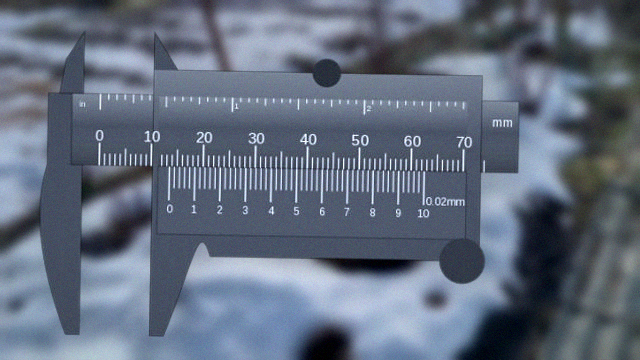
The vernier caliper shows 13.5 mm
